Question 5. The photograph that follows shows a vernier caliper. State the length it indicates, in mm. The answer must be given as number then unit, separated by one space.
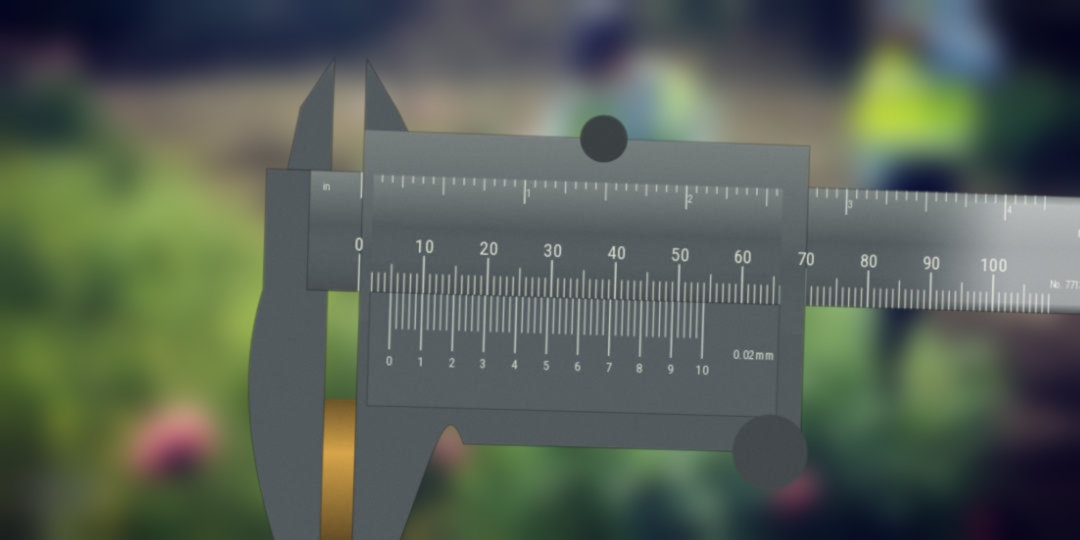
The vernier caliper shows 5.0 mm
